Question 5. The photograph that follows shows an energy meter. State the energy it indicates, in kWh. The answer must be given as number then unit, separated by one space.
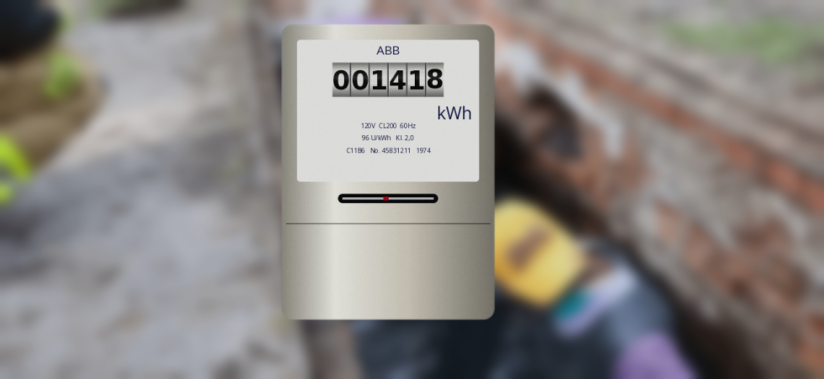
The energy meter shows 1418 kWh
